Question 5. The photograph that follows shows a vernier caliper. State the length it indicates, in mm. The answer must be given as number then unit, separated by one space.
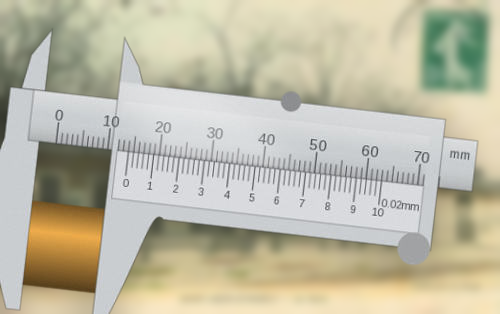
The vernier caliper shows 14.0 mm
